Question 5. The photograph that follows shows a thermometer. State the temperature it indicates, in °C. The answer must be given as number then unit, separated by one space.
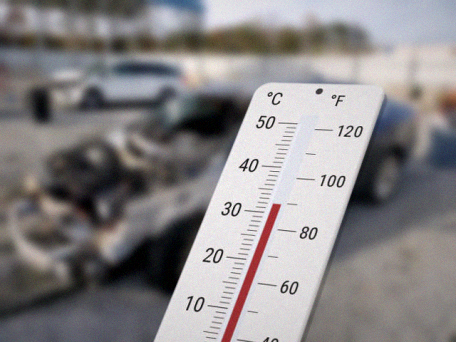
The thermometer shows 32 °C
